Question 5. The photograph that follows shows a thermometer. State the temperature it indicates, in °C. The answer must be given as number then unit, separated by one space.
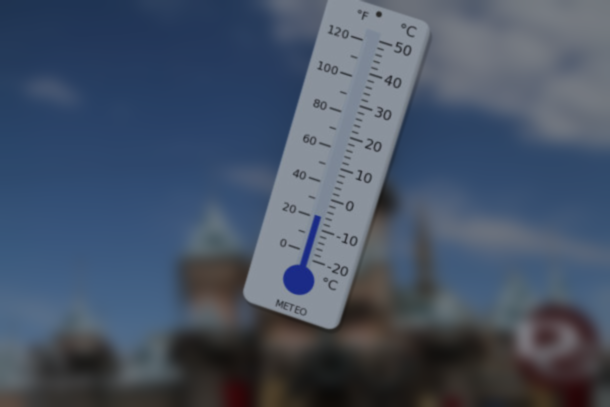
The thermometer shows -6 °C
